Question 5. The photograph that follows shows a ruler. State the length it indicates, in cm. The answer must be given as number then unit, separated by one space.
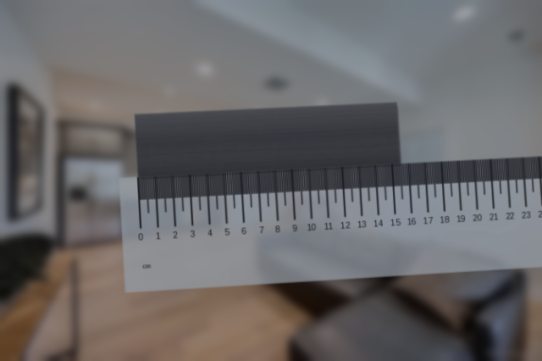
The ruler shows 15.5 cm
